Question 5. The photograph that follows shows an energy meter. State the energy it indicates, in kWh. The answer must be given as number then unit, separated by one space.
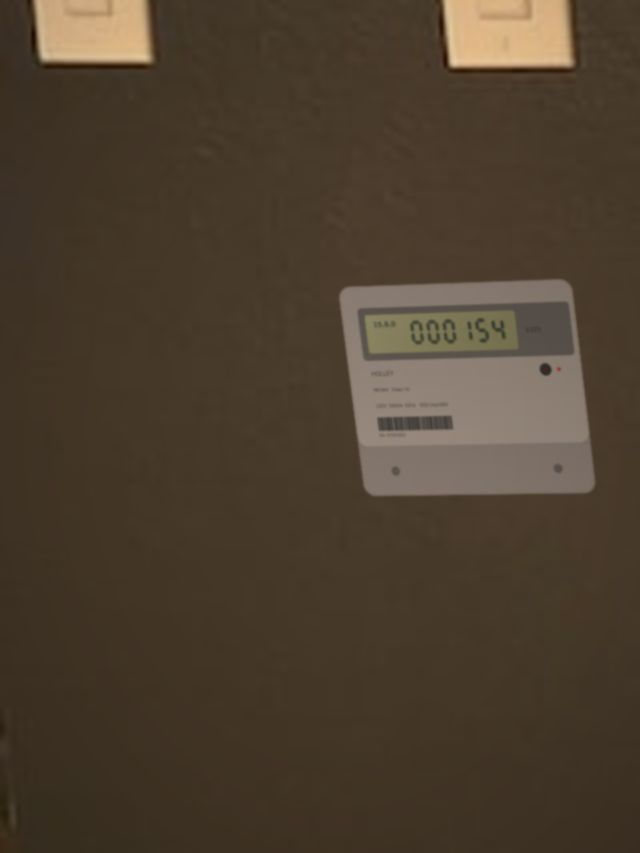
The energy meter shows 154 kWh
